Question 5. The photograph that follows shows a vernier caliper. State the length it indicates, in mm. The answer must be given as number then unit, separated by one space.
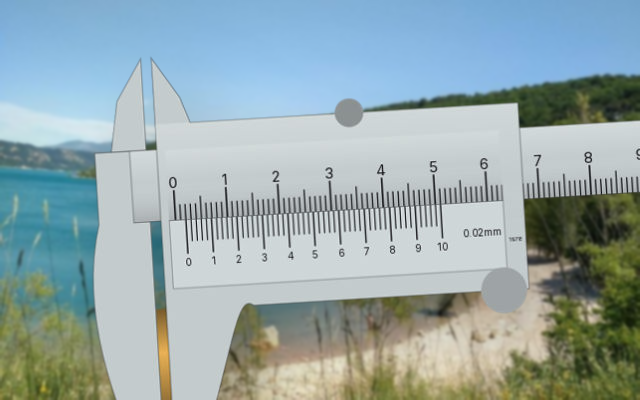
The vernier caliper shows 2.0 mm
